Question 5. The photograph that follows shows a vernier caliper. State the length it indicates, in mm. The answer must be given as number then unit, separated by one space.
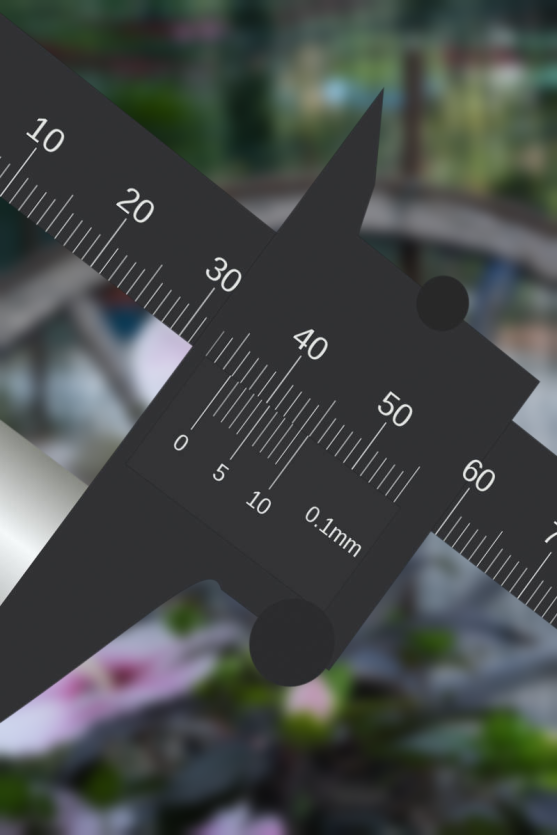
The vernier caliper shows 35.9 mm
